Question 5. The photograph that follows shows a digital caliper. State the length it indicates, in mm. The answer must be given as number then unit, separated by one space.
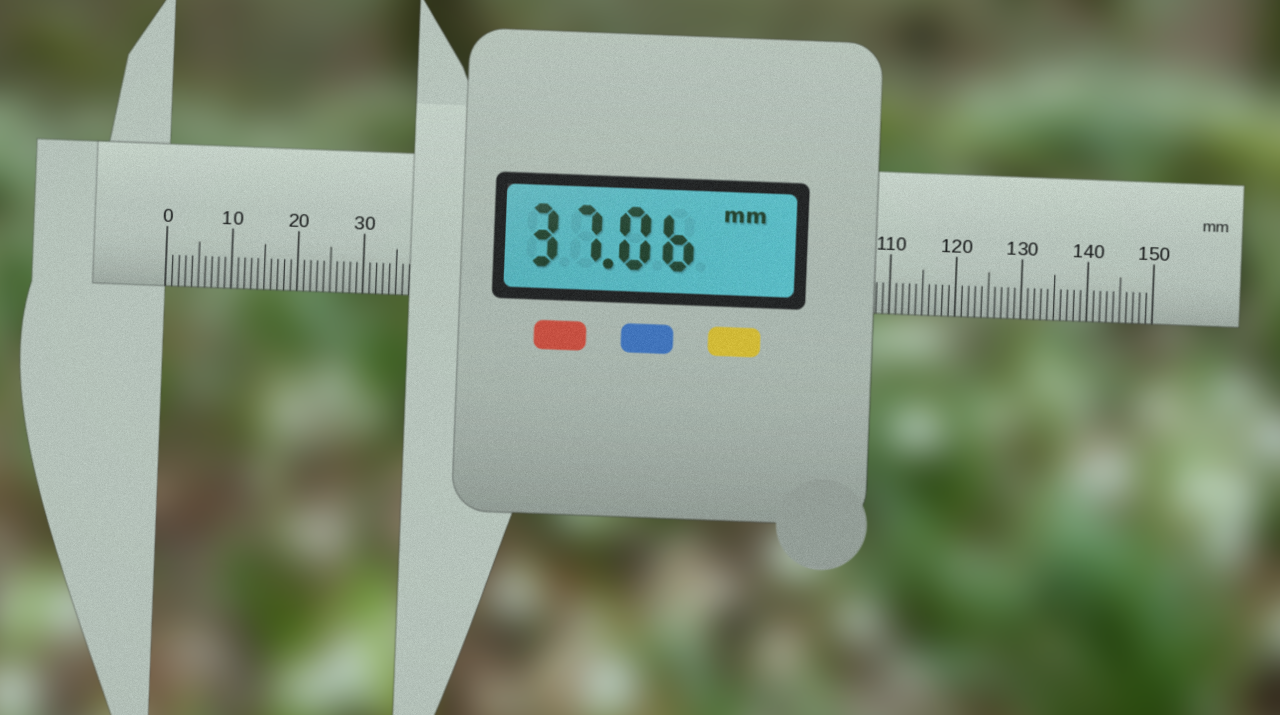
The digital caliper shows 37.06 mm
